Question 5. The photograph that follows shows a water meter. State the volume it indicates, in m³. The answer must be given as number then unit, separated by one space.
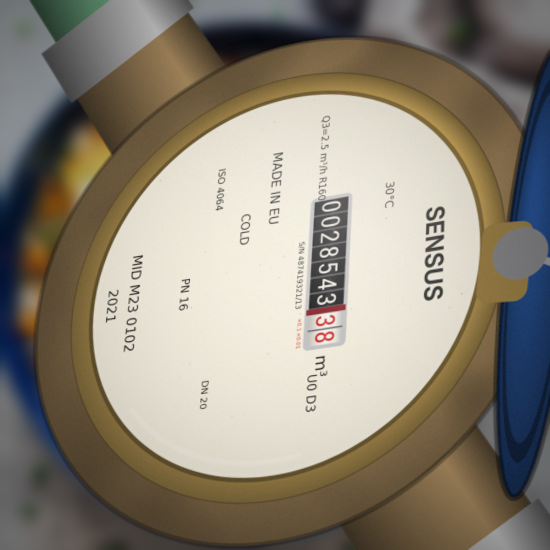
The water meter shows 28543.38 m³
